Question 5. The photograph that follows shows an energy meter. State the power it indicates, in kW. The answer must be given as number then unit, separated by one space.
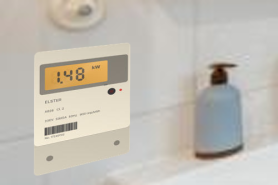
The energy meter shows 1.48 kW
